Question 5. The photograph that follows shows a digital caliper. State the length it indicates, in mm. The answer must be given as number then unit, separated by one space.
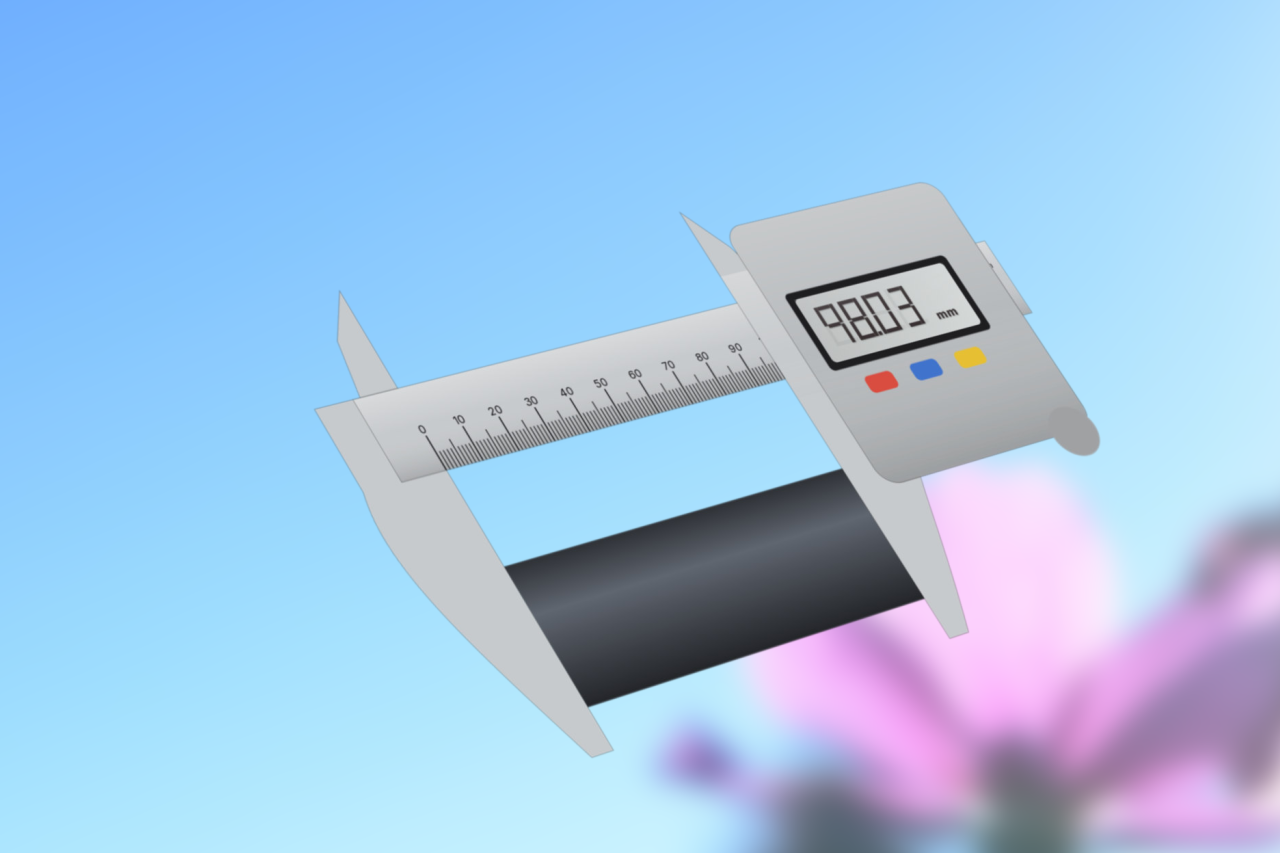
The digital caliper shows 98.03 mm
